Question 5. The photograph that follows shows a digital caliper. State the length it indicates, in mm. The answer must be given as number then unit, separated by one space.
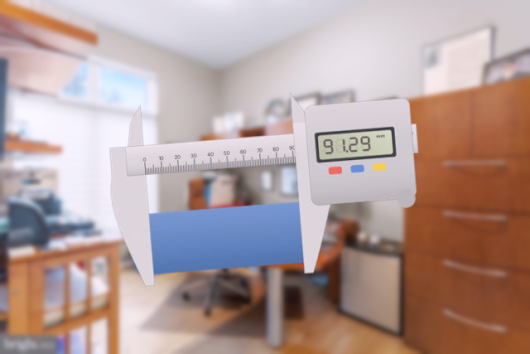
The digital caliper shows 91.29 mm
